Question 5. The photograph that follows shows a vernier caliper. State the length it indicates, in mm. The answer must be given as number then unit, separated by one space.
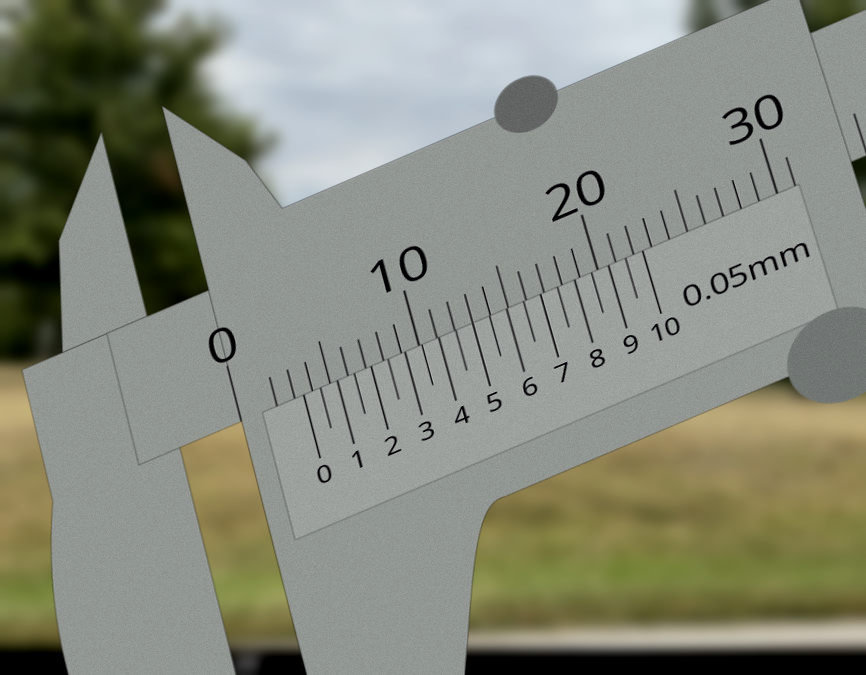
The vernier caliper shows 3.5 mm
